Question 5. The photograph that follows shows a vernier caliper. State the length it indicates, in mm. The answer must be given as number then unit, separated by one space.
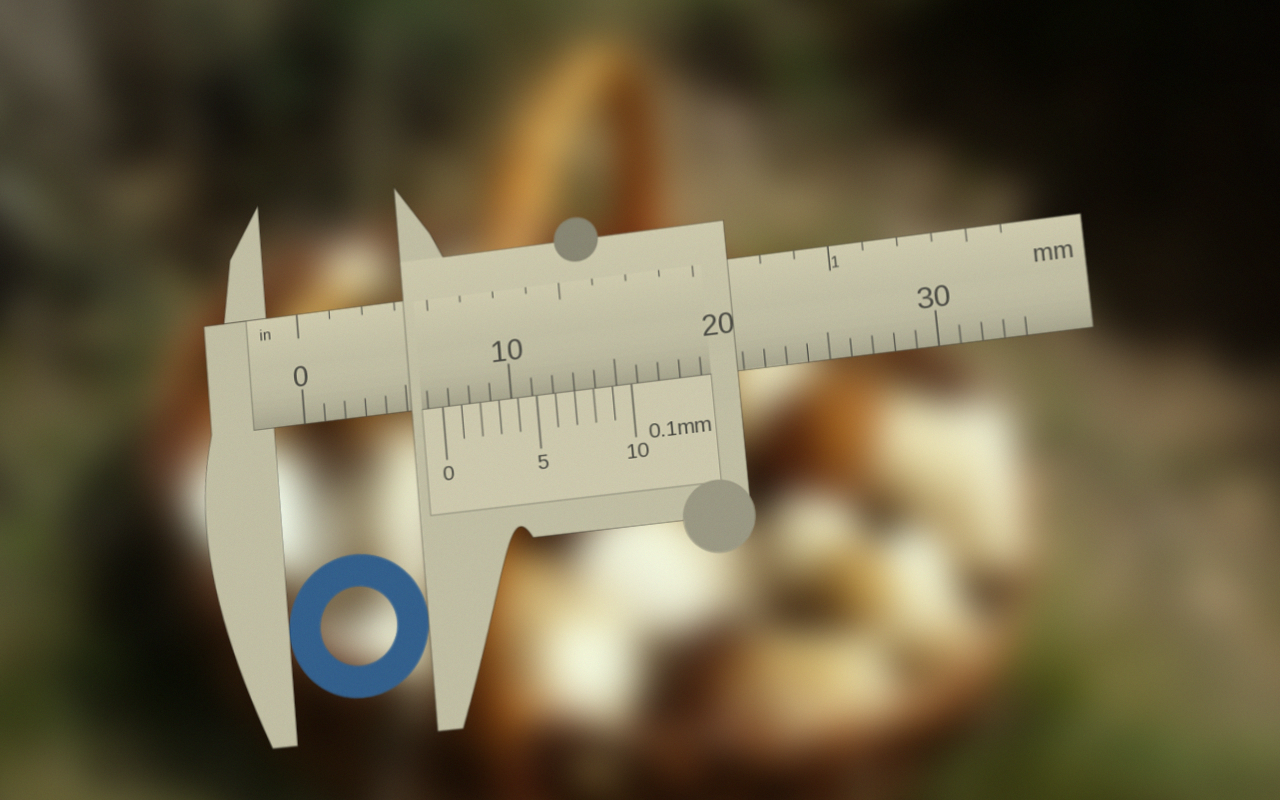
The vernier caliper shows 6.7 mm
